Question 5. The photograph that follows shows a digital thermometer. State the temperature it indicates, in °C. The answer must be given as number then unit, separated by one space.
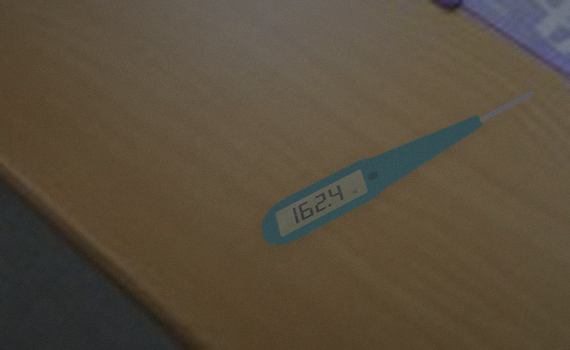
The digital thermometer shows 162.4 °C
